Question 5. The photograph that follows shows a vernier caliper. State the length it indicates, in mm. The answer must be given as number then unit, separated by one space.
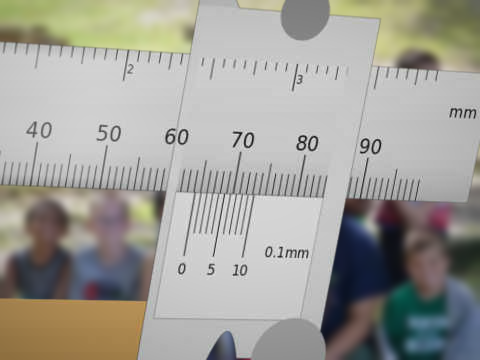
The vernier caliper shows 64.2 mm
